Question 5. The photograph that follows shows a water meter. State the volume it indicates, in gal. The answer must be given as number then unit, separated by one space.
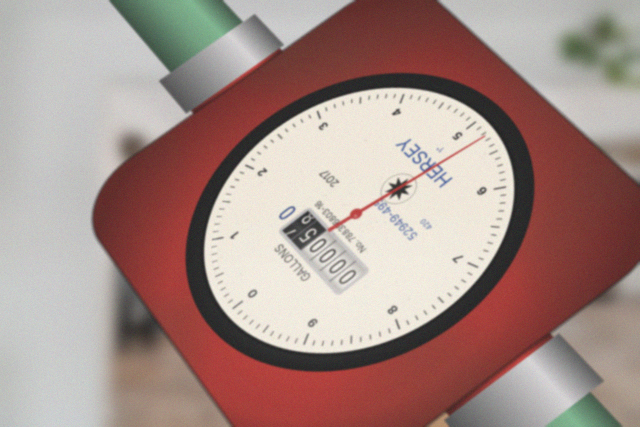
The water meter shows 575.2 gal
